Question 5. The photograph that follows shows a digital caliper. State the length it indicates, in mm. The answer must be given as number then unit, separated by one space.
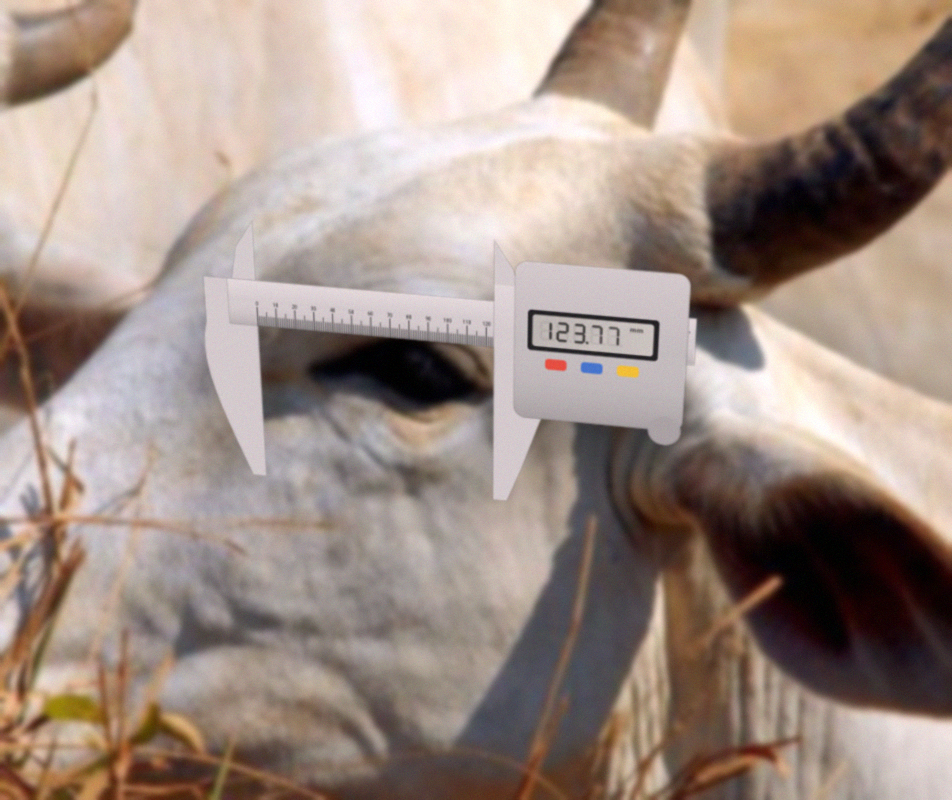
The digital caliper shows 123.77 mm
